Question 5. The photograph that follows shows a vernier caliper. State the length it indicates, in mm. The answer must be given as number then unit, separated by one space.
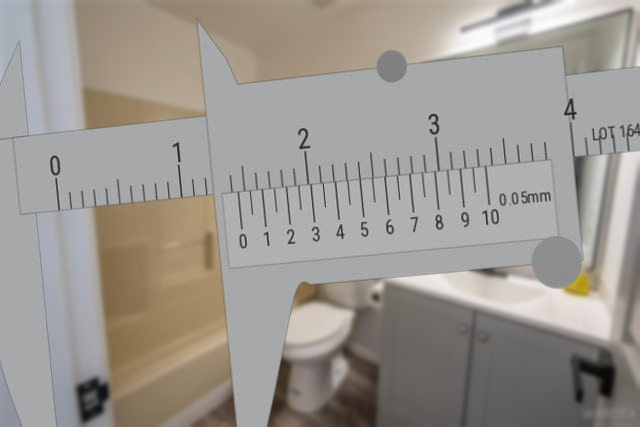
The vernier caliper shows 14.5 mm
